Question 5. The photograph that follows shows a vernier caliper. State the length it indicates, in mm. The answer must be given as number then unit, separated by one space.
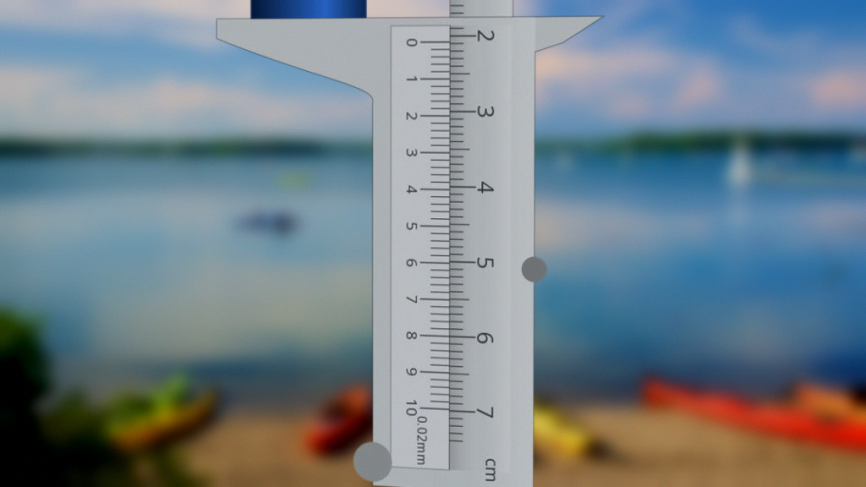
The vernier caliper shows 20.8 mm
